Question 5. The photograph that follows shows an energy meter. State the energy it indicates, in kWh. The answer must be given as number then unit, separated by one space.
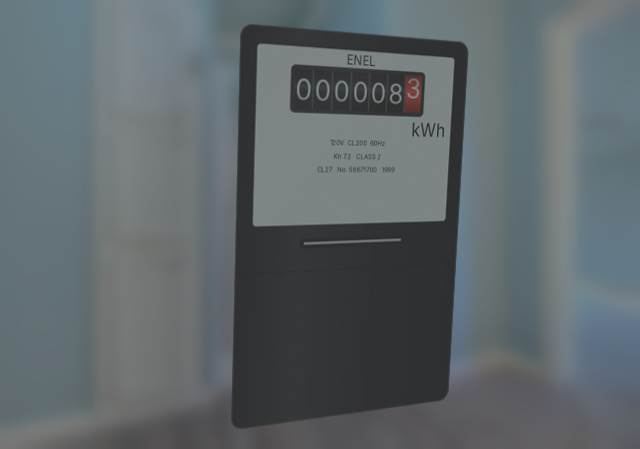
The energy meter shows 8.3 kWh
